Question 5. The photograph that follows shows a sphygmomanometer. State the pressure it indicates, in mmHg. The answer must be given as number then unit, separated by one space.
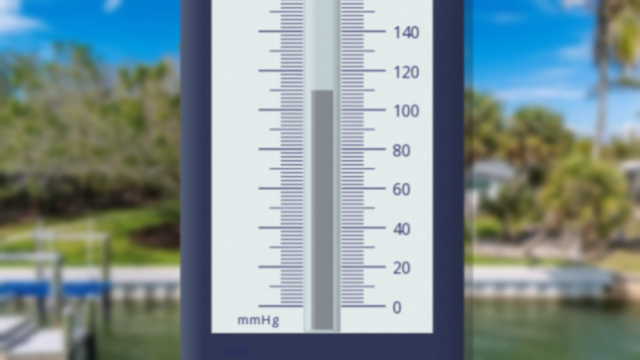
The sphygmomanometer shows 110 mmHg
